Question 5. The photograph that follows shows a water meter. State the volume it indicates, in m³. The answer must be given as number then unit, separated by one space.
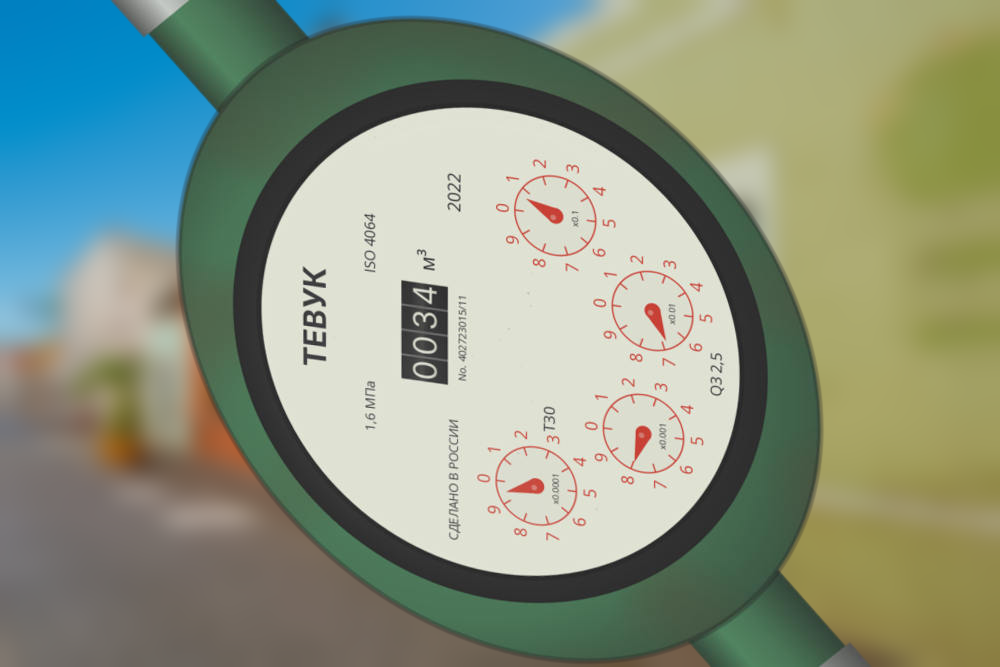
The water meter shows 34.0679 m³
